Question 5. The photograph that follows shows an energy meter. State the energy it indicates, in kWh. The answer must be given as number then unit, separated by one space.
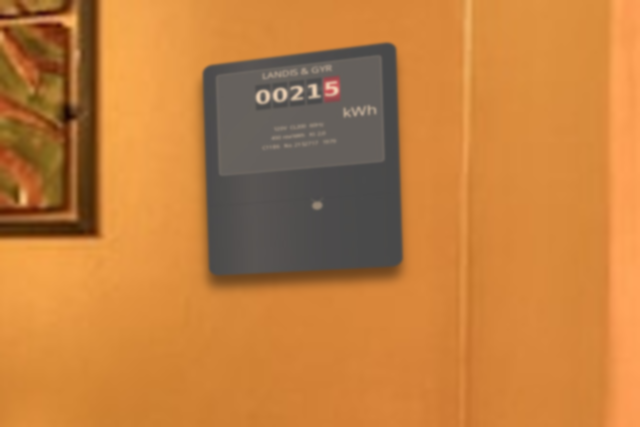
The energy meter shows 21.5 kWh
